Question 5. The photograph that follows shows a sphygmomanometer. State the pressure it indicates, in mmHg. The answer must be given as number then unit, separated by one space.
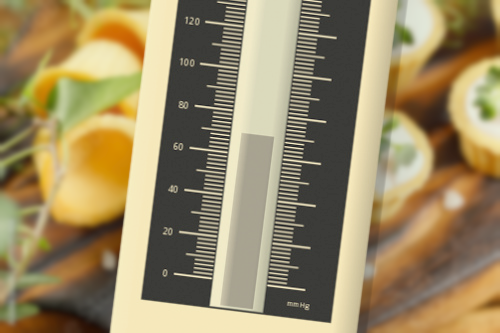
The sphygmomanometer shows 70 mmHg
